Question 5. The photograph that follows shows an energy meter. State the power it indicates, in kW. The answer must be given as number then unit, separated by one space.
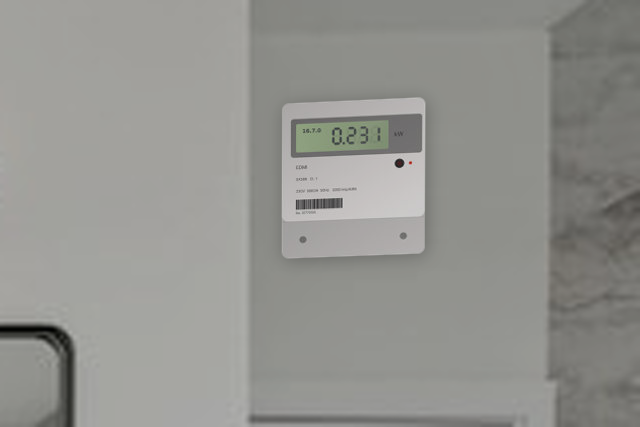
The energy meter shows 0.231 kW
